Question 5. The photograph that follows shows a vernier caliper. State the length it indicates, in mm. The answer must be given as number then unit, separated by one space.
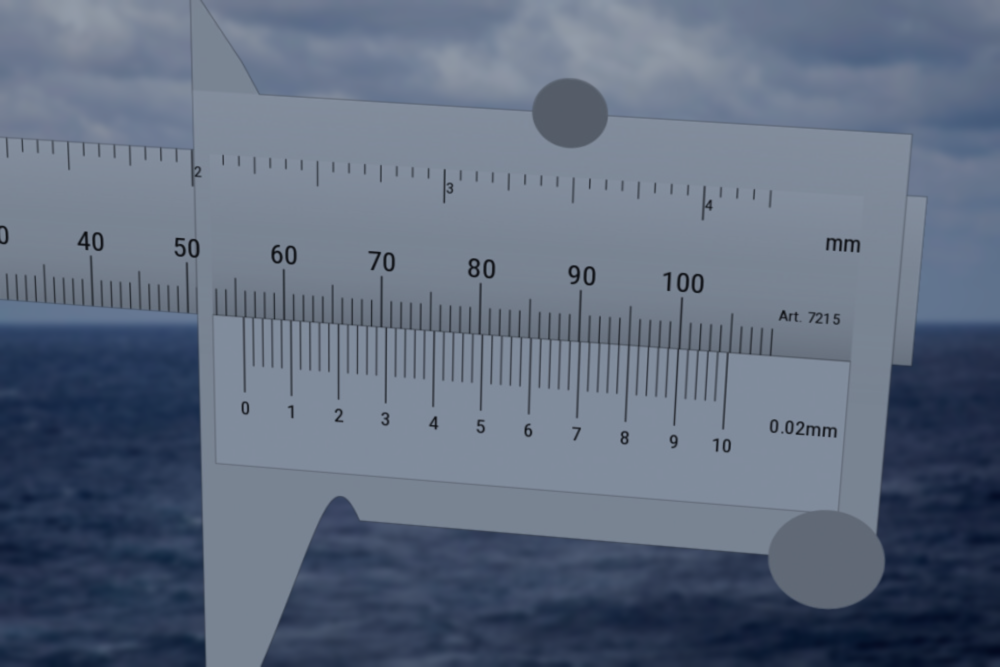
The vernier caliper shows 55.8 mm
